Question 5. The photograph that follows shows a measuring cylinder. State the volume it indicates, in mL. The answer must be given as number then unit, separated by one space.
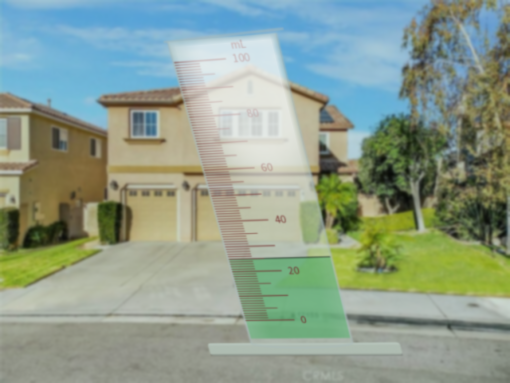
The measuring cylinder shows 25 mL
